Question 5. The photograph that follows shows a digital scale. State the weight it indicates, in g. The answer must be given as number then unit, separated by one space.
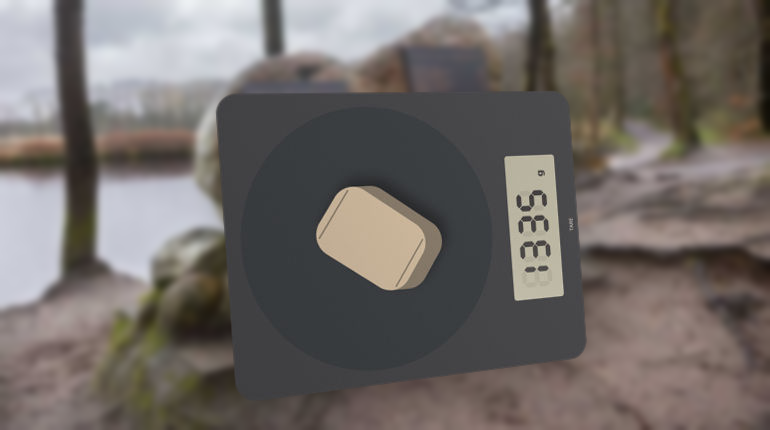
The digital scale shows 1335 g
